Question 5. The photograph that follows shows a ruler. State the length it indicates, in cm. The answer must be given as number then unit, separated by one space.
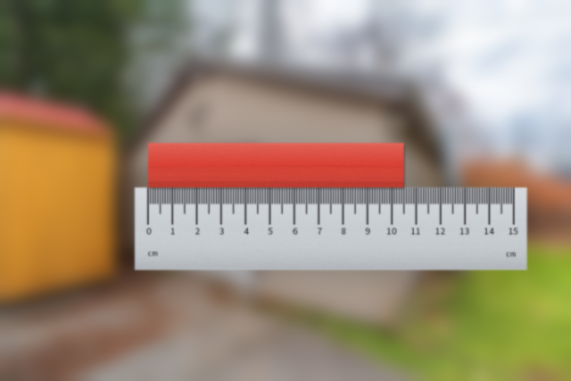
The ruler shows 10.5 cm
